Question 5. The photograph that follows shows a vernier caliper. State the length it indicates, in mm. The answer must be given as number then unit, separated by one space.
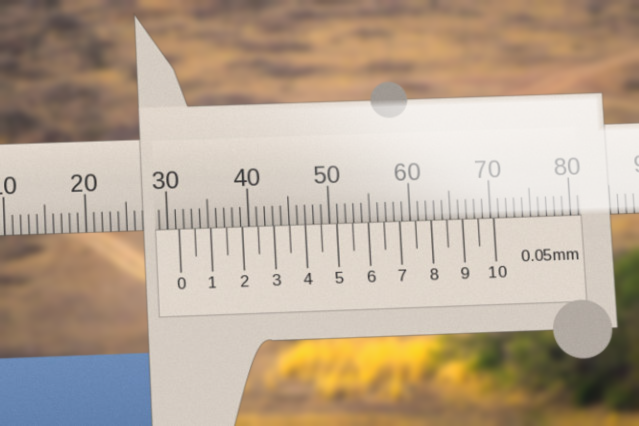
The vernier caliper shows 31.4 mm
